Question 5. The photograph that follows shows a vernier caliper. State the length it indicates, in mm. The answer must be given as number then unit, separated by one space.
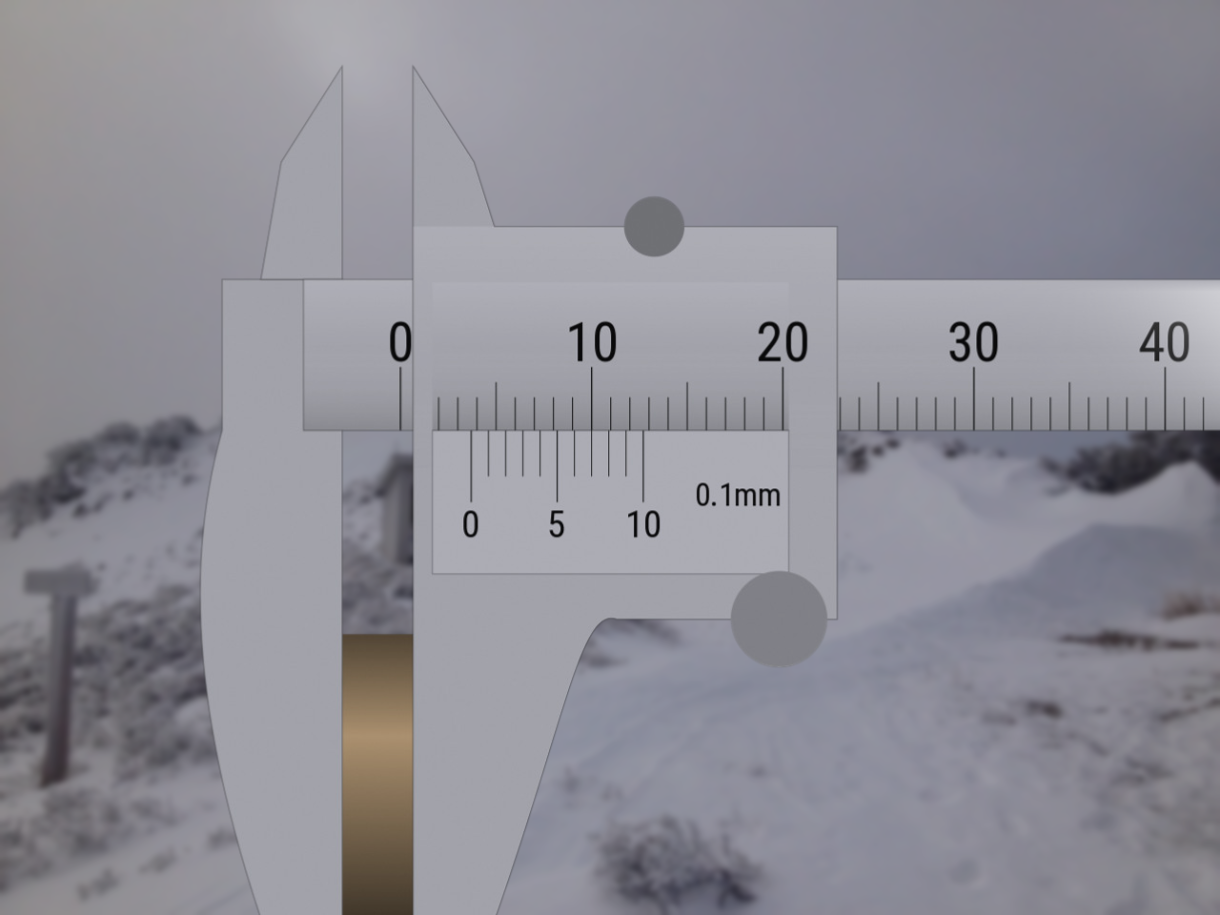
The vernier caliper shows 3.7 mm
